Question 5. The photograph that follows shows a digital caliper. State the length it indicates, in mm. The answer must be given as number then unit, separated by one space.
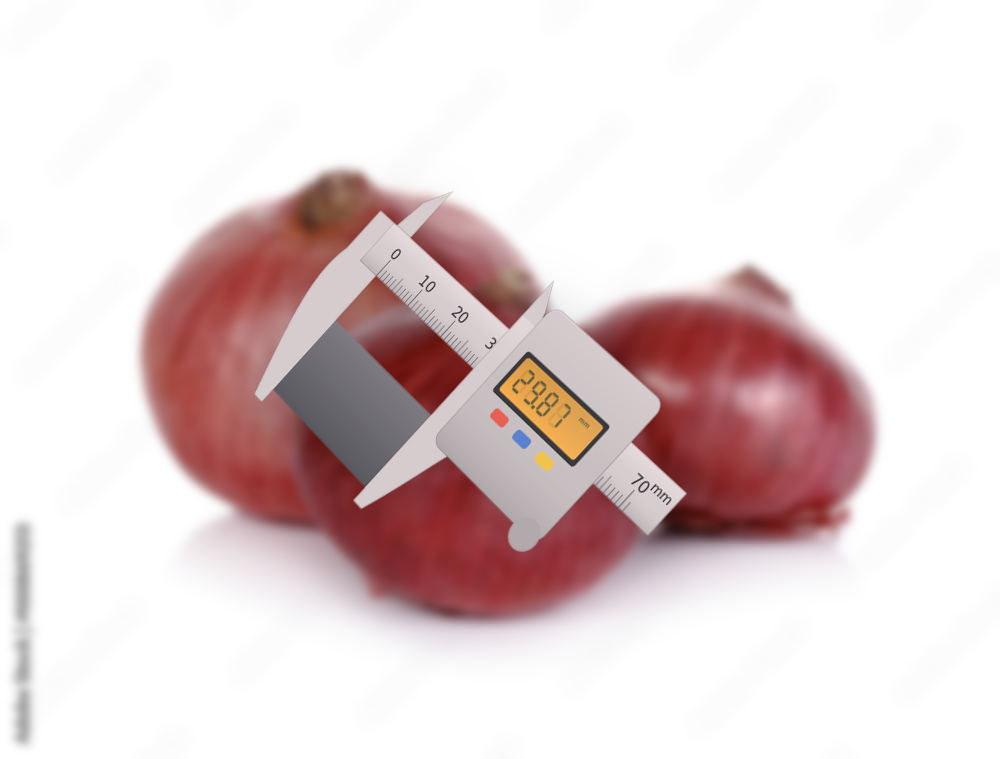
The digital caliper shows 29.87 mm
